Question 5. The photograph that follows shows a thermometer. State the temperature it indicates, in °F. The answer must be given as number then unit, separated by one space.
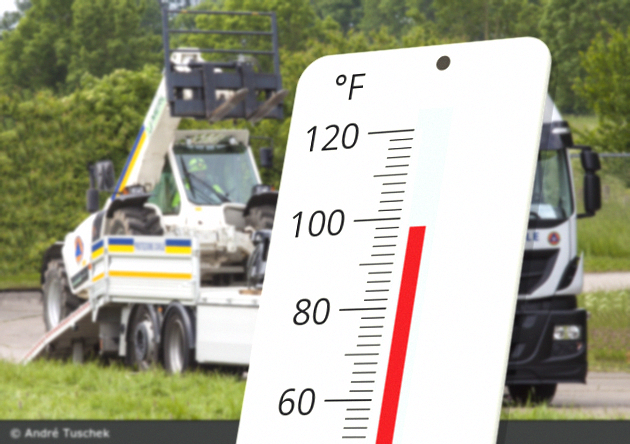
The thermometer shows 98 °F
